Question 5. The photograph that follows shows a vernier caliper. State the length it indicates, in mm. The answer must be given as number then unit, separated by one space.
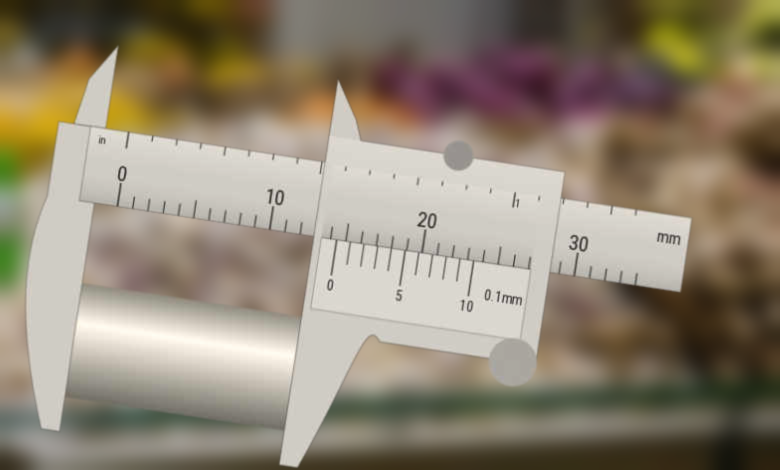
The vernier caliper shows 14.4 mm
